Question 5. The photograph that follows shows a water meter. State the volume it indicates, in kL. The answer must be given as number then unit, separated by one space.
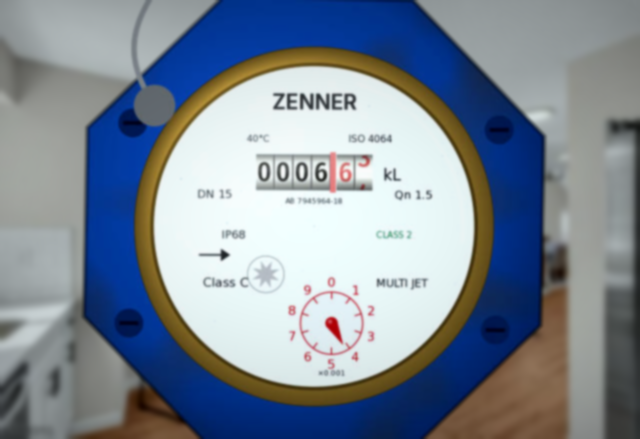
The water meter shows 6.634 kL
